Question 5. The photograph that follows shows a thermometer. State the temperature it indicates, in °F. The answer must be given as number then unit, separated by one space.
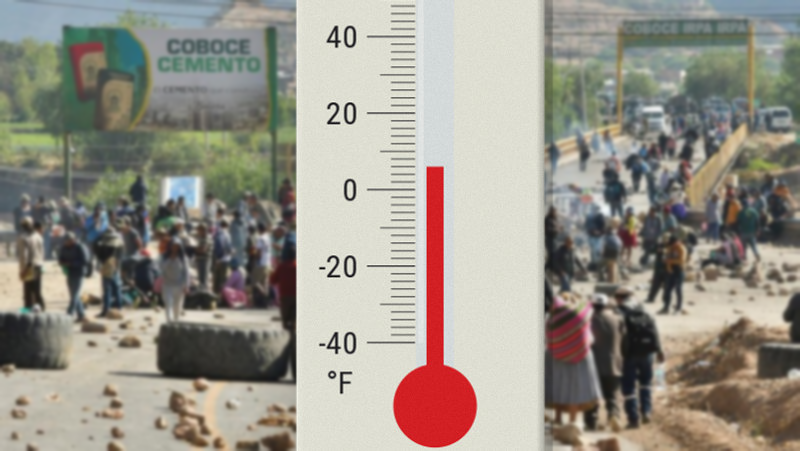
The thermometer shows 6 °F
